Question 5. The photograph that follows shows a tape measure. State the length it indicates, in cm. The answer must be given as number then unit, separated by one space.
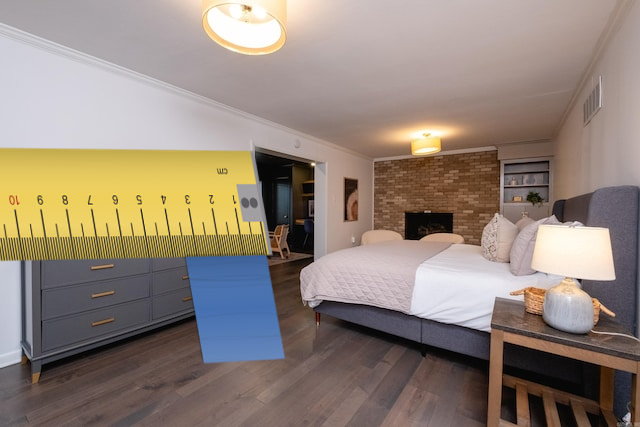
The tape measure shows 3.5 cm
